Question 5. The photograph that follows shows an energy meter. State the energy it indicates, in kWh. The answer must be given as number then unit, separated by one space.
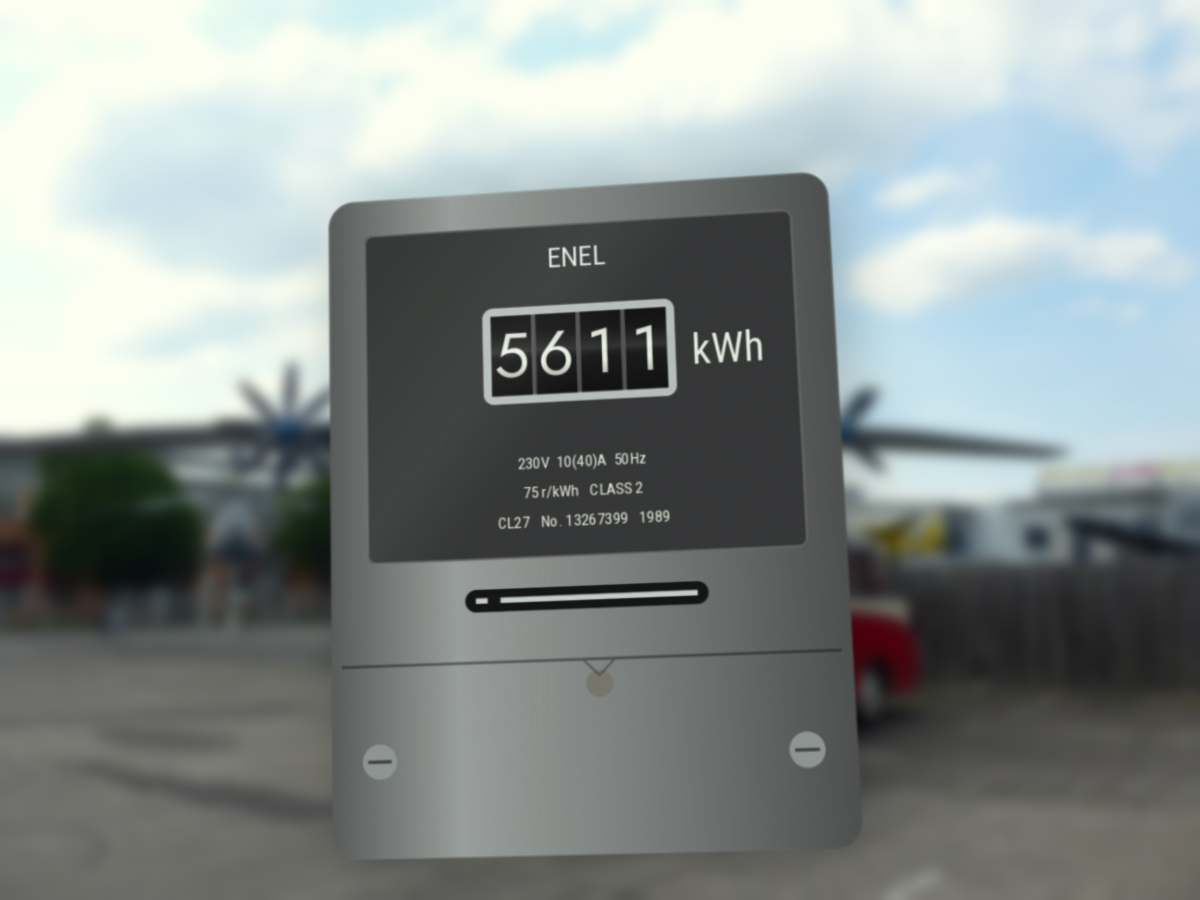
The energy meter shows 5611 kWh
